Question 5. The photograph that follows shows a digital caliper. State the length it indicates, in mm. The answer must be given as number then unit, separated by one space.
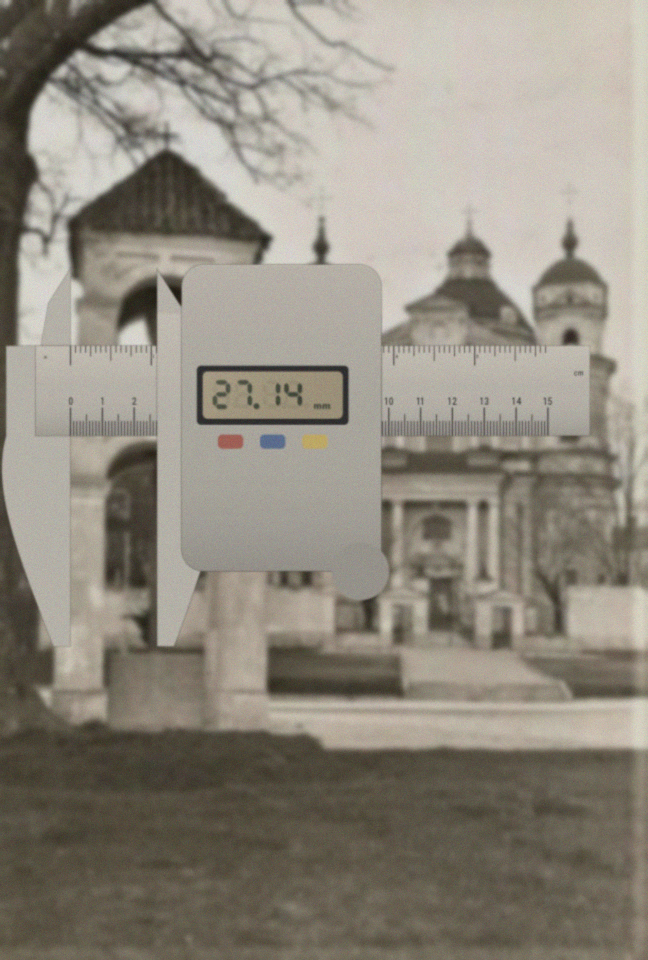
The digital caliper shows 27.14 mm
